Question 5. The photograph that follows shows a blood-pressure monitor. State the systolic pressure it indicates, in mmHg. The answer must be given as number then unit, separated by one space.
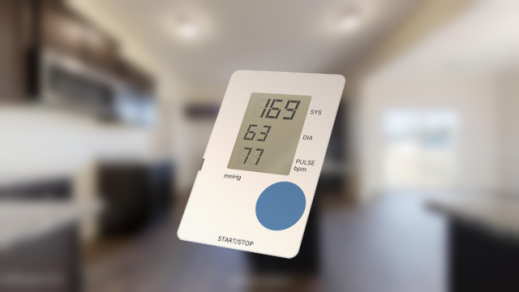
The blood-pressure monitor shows 169 mmHg
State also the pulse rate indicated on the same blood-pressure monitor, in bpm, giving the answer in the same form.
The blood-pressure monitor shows 77 bpm
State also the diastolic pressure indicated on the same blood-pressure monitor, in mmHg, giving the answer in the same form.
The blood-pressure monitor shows 63 mmHg
